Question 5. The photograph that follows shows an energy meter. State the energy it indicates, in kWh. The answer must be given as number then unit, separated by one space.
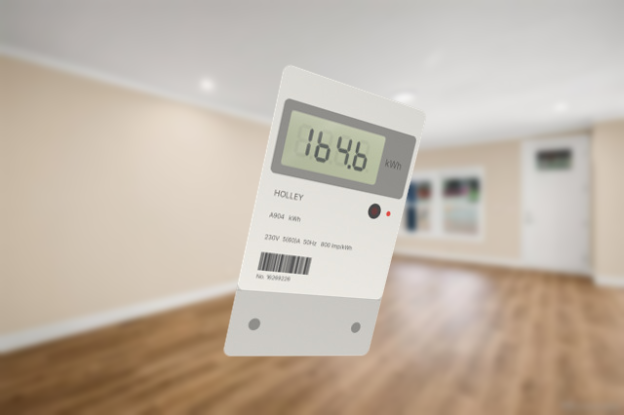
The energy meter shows 164.6 kWh
